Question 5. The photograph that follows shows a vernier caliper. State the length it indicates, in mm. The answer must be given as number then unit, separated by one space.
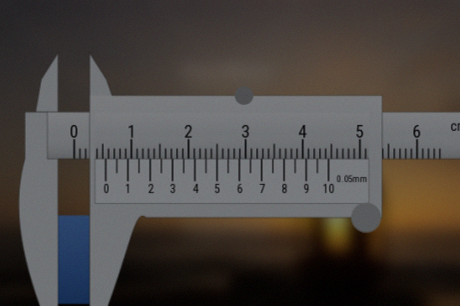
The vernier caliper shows 5.5 mm
